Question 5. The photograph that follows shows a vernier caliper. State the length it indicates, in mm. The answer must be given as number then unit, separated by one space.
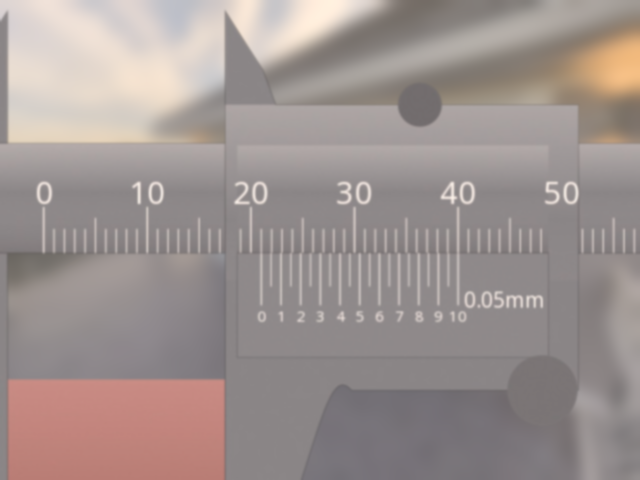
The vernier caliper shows 21.0 mm
